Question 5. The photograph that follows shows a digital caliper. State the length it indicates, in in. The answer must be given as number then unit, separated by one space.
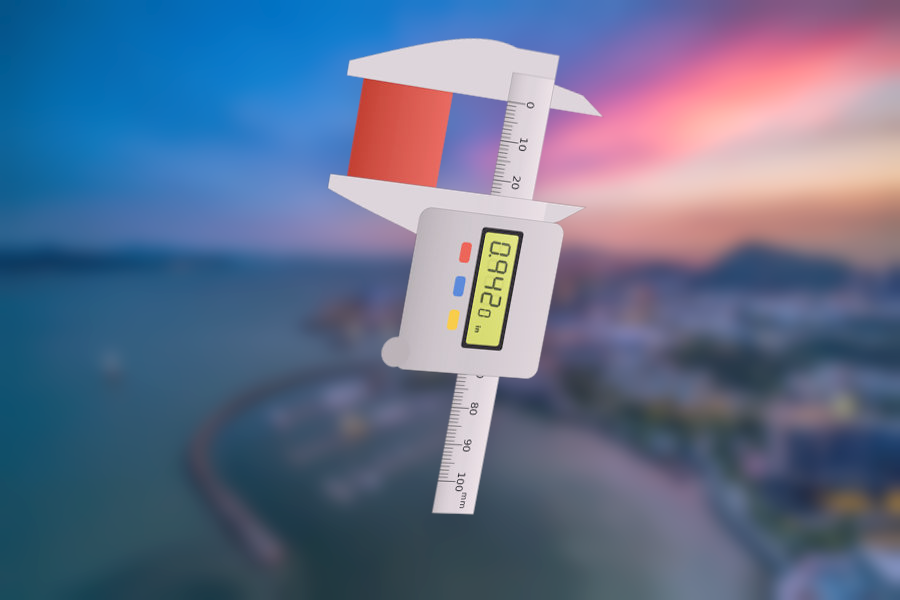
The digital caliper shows 0.9420 in
